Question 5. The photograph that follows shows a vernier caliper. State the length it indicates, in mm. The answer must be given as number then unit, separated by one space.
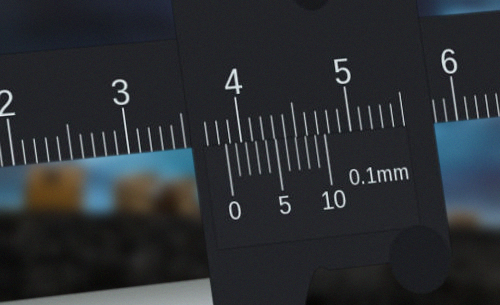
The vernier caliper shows 38.6 mm
